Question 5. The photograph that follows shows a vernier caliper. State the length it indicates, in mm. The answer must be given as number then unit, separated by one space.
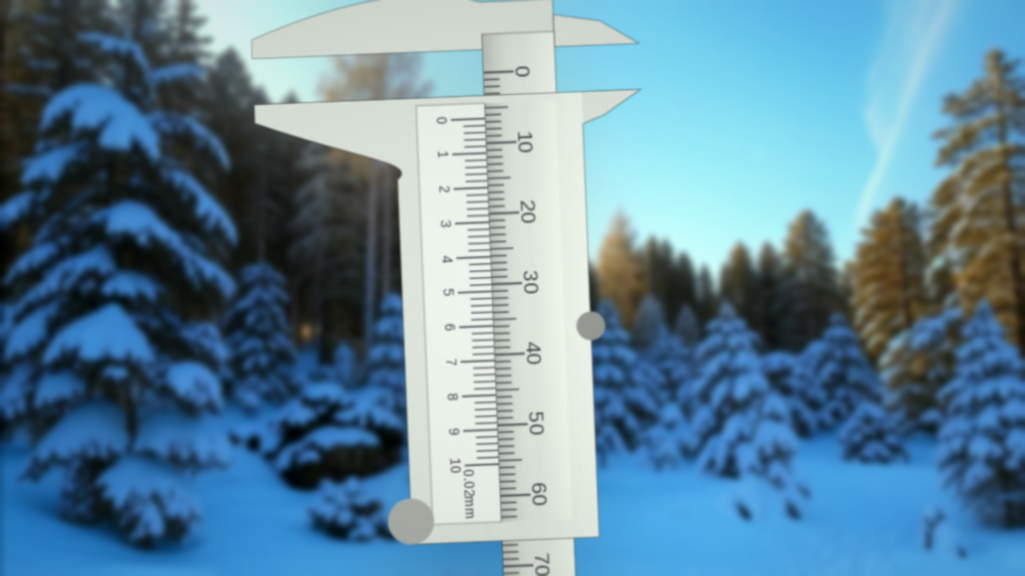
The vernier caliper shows 6.5 mm
